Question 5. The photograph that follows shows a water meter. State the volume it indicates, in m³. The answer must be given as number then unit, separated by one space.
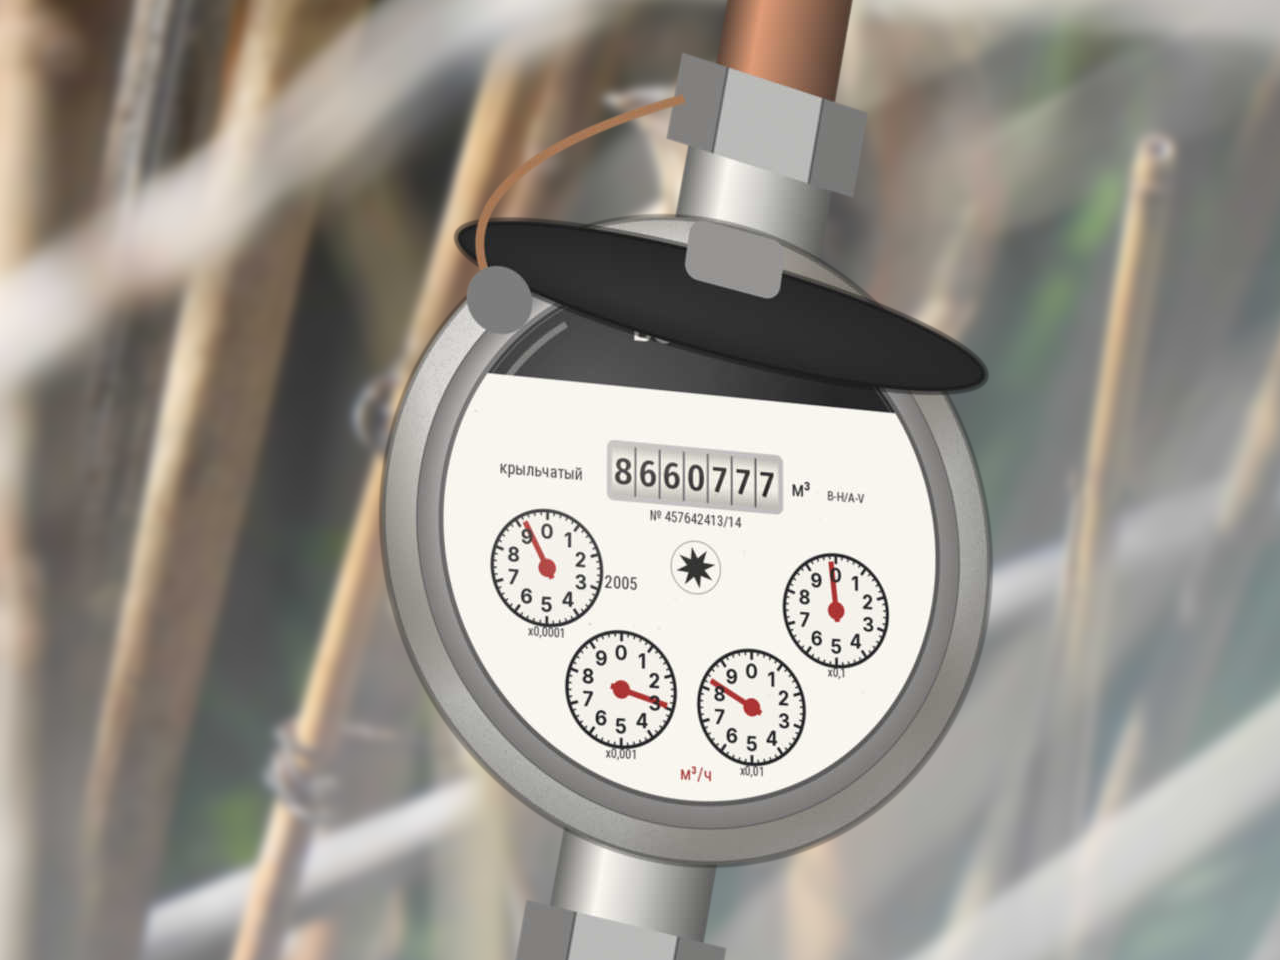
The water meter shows 8660776.9829 m³
